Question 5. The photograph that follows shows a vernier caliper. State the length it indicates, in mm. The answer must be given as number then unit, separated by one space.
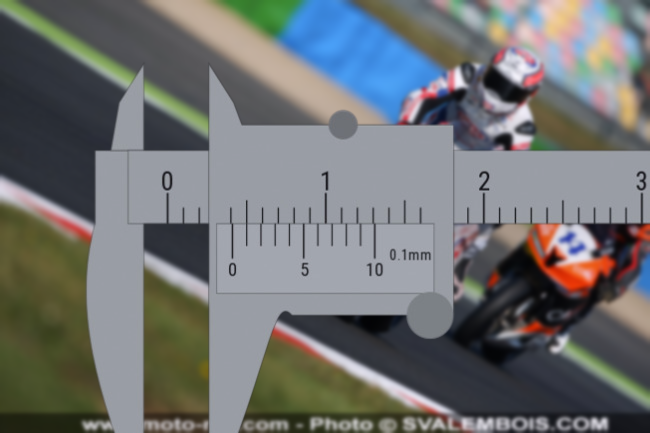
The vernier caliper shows 4.1 mm
